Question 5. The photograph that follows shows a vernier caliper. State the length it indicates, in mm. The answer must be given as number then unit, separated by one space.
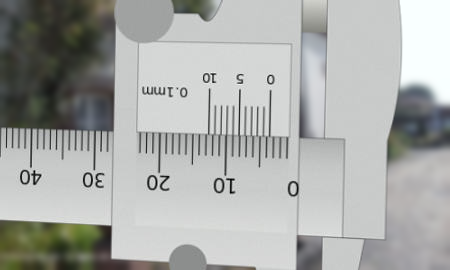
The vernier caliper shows 3.6 mm
